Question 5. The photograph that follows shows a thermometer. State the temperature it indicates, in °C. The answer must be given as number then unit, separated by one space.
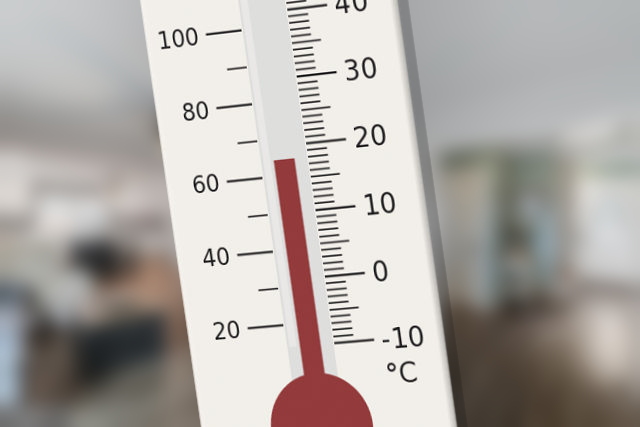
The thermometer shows 18 °C
